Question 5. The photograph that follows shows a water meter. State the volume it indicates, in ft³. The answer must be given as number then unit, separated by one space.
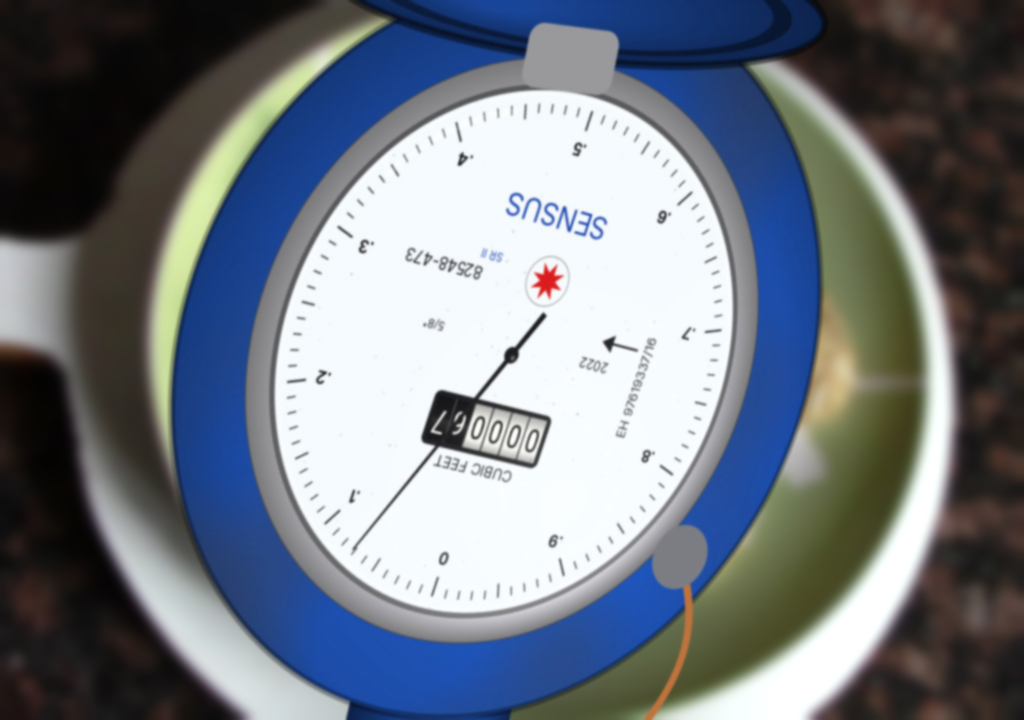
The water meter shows 67.07 ft³
